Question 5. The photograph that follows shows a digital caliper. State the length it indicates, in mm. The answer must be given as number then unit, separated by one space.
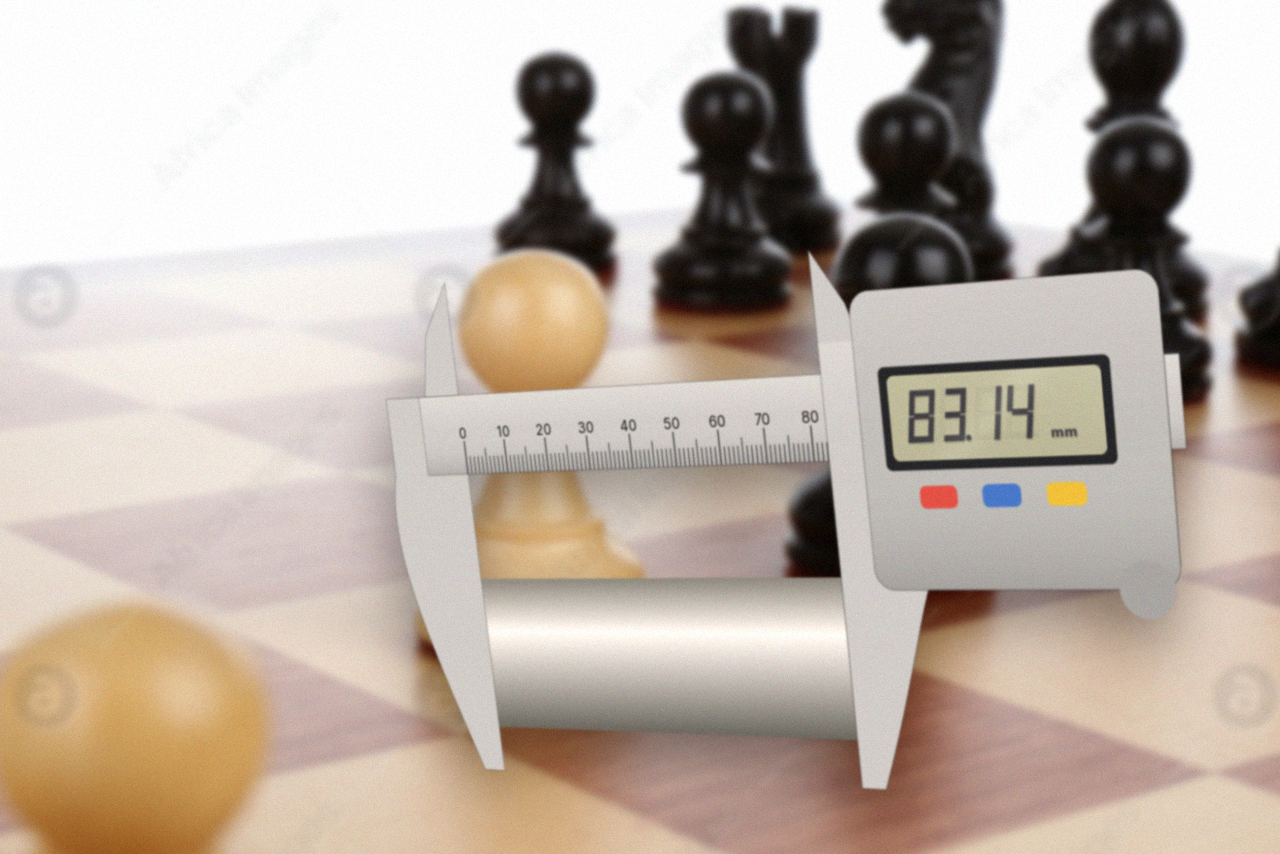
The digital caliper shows 83.14 mm
